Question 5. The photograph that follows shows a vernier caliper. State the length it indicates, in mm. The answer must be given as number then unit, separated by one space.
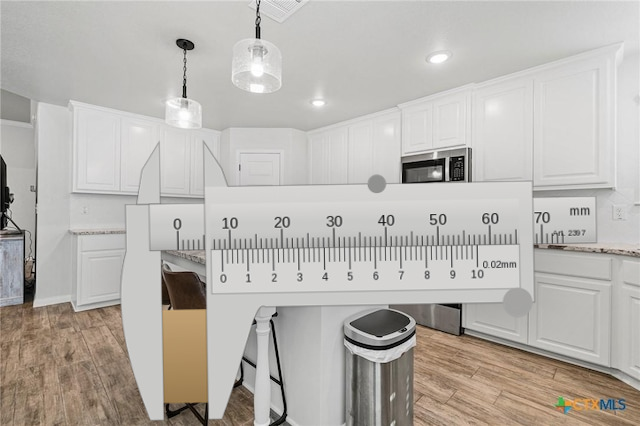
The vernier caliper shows 8.5 mm
